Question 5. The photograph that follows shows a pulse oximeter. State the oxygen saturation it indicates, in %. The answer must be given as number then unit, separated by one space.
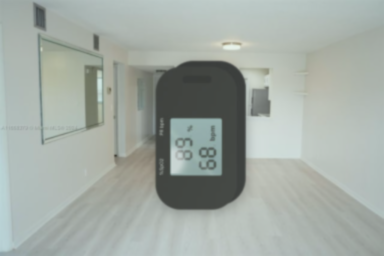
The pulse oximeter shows 89 %
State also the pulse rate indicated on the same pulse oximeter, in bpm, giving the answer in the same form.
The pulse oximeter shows 68 bpm
